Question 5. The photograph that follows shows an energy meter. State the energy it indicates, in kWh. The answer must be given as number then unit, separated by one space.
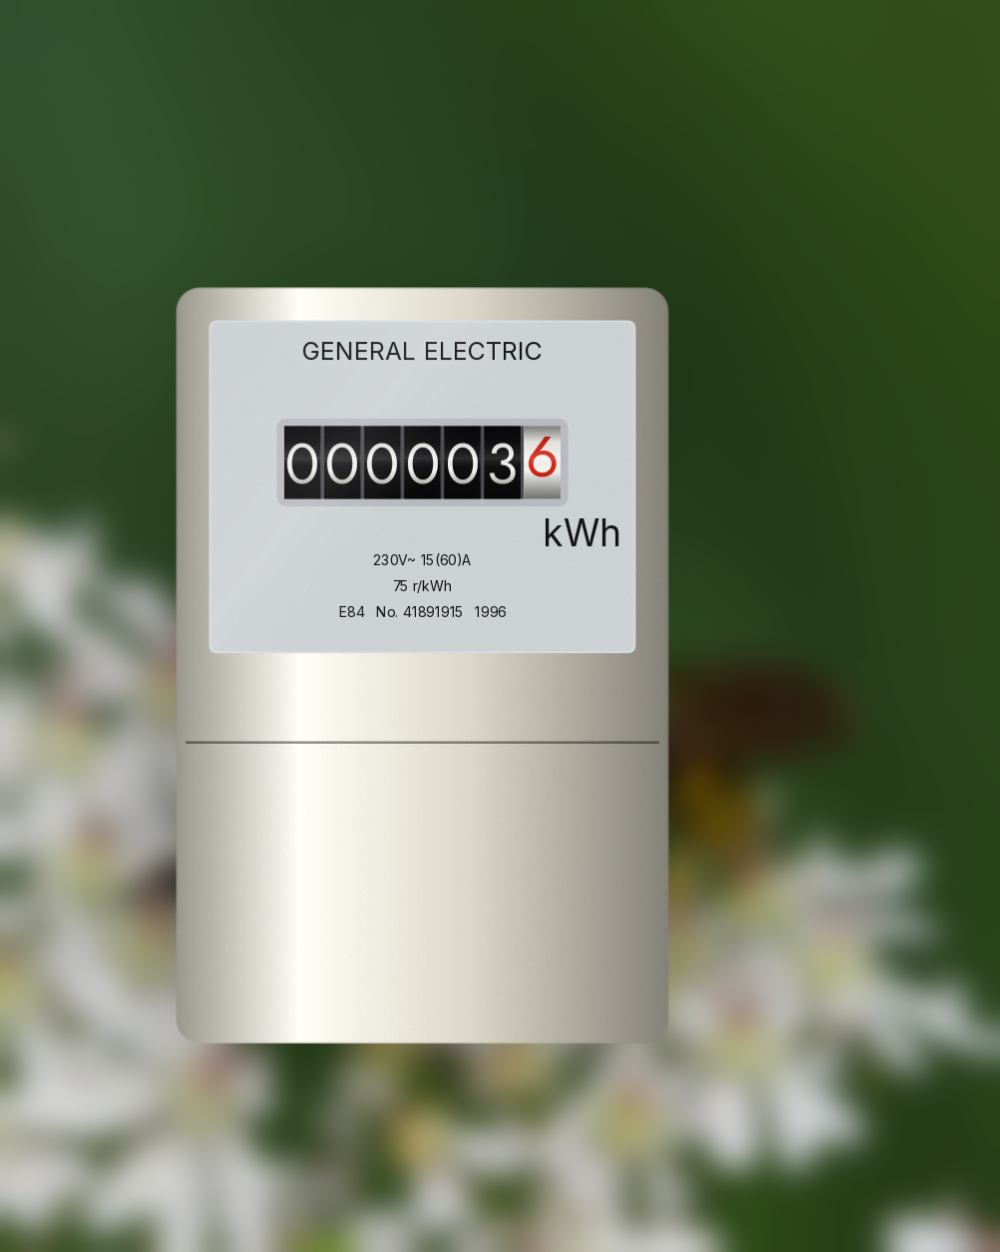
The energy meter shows 3.6 kWh
